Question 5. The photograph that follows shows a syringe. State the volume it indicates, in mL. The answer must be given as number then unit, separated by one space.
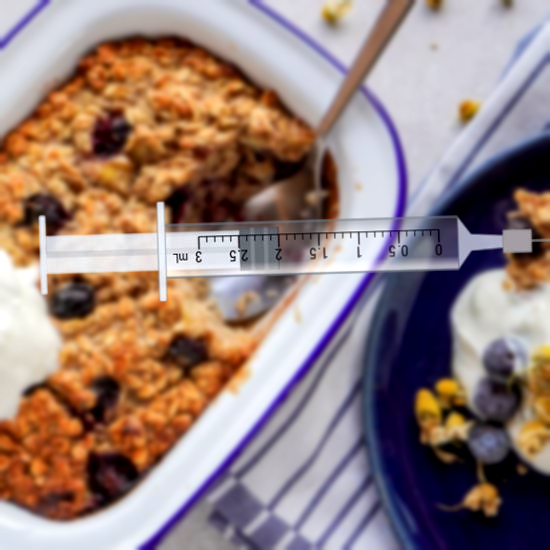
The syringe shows 2 mL
